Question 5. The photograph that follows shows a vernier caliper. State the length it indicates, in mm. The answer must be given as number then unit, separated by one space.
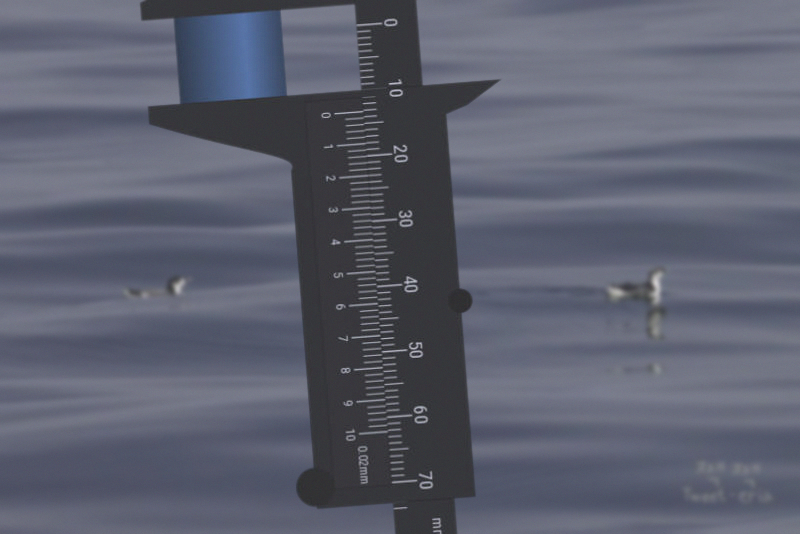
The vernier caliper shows 13.2 mm
